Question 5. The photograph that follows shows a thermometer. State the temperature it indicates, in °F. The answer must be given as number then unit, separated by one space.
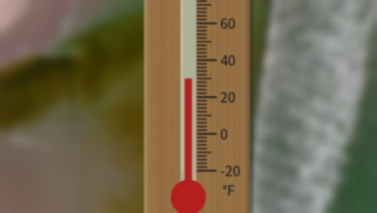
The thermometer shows 30 °F
